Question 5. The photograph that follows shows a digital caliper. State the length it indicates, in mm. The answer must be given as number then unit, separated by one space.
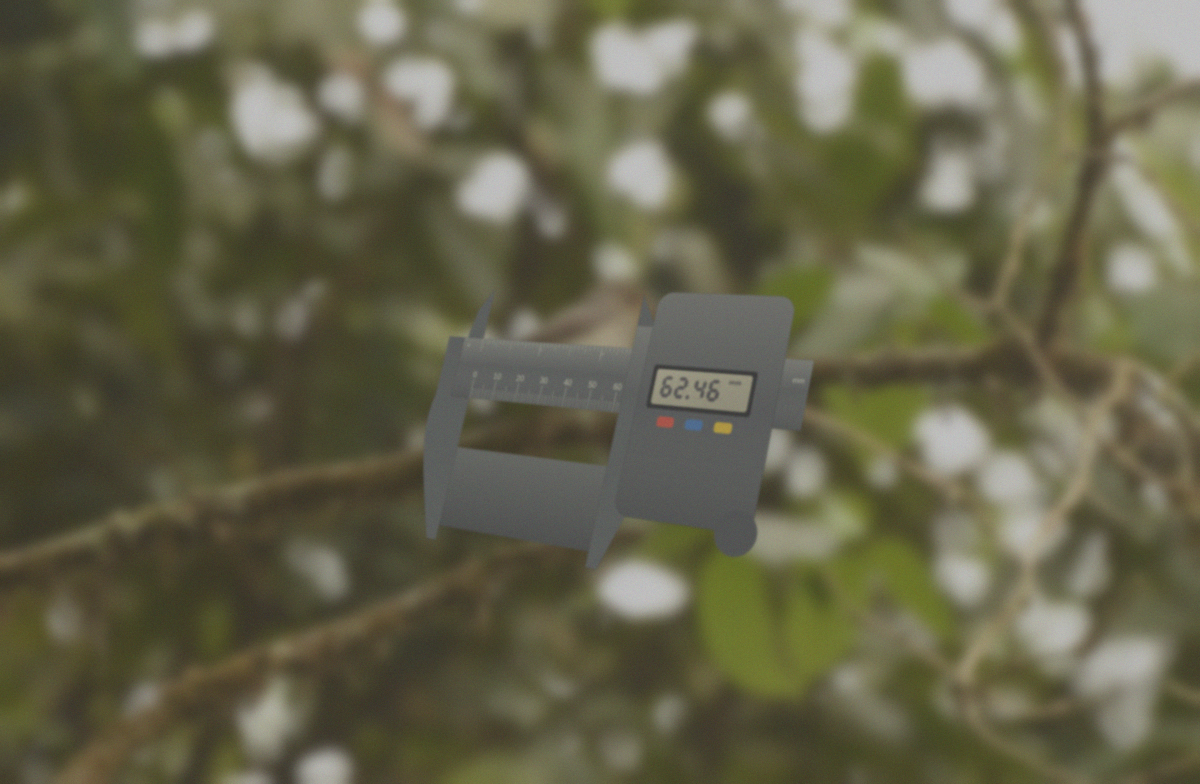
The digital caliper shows 62.46 mm
